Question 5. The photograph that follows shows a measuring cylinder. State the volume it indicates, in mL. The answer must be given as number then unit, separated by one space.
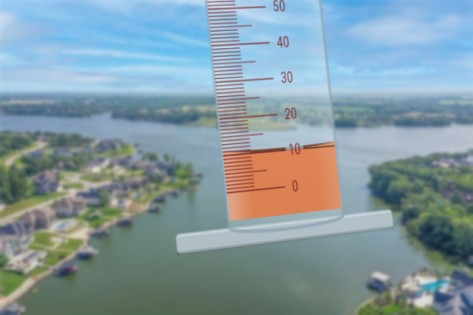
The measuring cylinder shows 10 mL
